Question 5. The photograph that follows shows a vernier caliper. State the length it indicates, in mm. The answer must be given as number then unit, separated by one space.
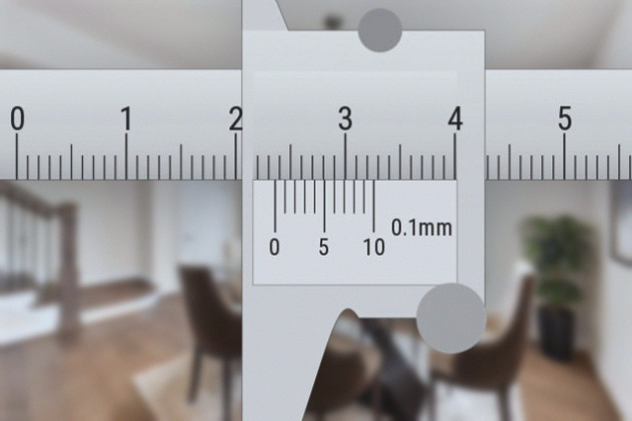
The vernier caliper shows 23.6 mm
